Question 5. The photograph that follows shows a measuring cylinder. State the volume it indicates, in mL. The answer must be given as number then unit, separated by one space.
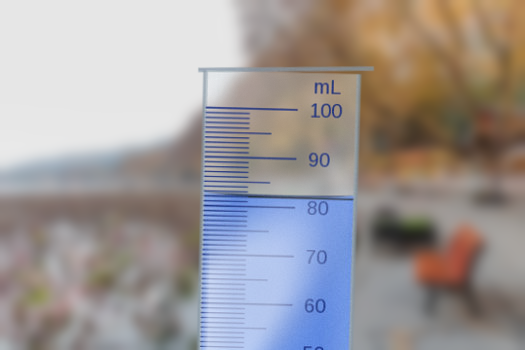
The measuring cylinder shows 82 mL
